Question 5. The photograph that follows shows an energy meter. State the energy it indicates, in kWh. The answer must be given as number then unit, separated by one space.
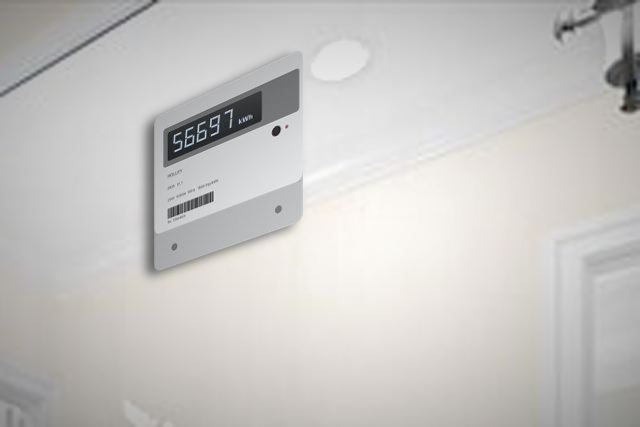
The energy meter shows 56697 kWh
